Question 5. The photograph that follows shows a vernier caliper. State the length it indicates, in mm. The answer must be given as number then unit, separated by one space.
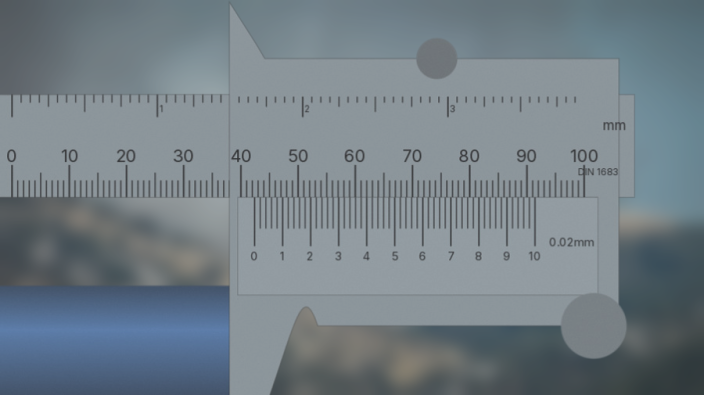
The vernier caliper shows 42.4 mm
